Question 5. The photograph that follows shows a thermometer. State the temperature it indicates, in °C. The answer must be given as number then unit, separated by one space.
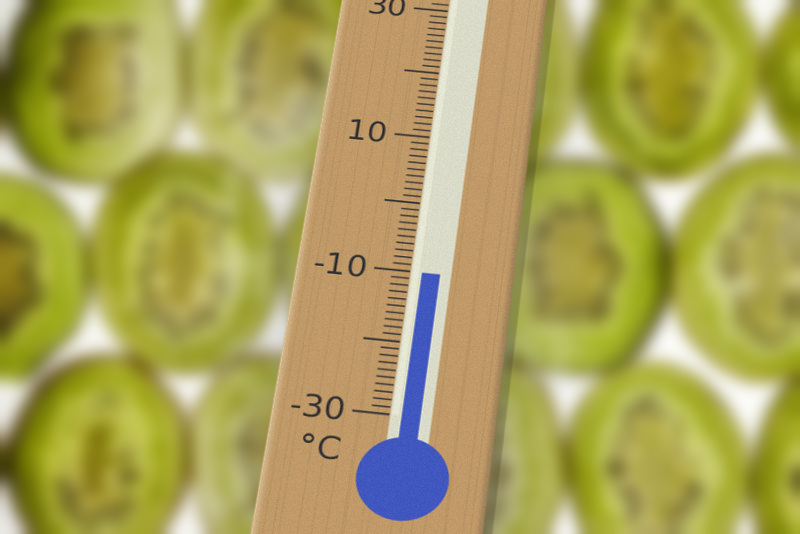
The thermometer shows -10 °C
